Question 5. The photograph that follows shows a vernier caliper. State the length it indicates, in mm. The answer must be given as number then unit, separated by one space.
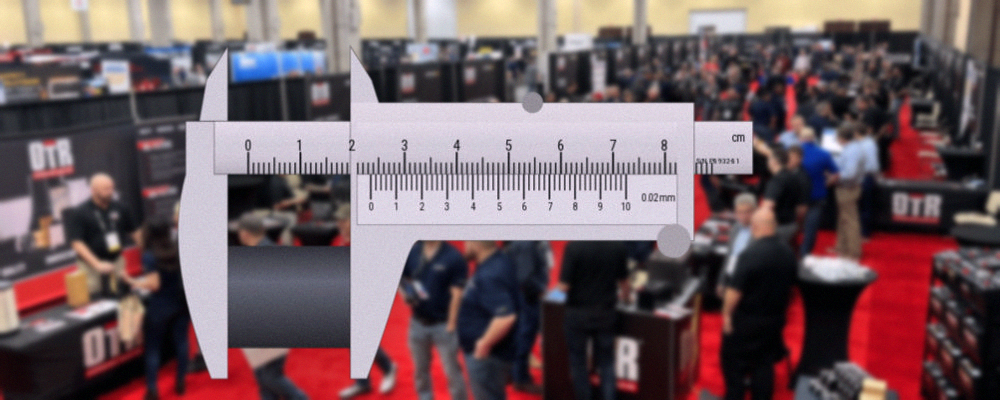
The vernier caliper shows 23.5 mm
